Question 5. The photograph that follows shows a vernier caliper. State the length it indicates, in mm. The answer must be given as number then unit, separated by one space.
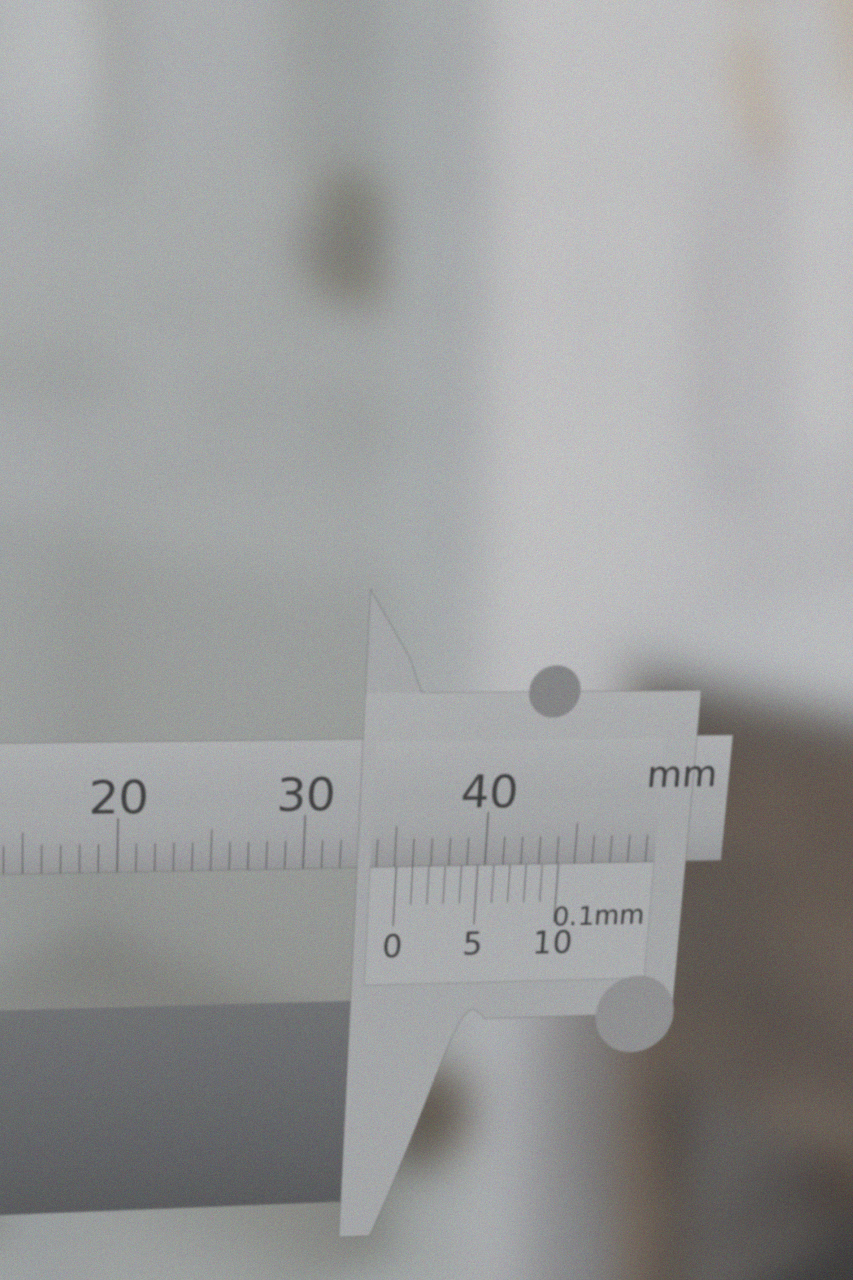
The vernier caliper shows 35.1 mm
